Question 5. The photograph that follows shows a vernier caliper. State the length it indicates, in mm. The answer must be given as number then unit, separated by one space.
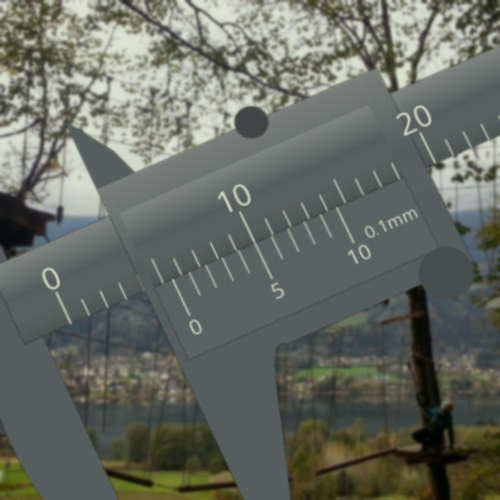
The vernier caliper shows 5.5 mm
